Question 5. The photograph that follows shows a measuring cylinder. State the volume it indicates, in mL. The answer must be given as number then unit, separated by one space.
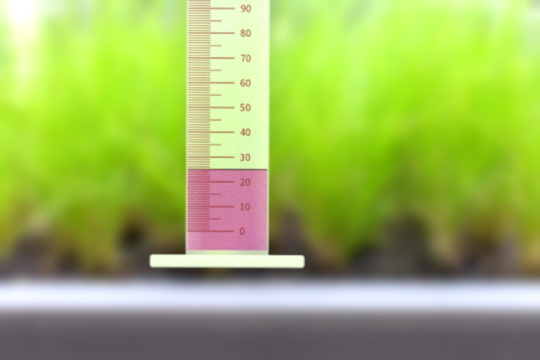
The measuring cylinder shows 25 mL
